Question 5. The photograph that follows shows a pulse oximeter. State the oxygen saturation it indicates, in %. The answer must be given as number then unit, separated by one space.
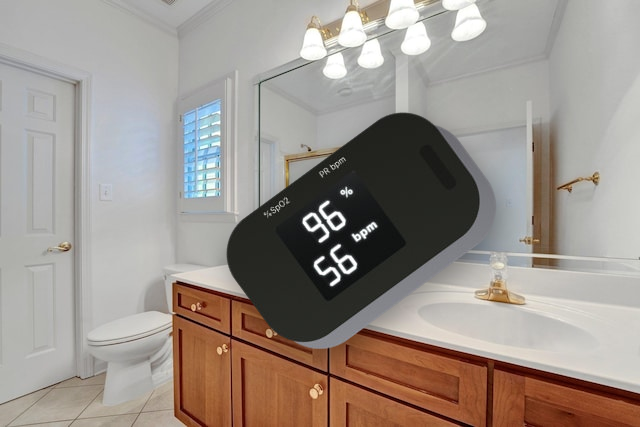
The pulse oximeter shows 96 %
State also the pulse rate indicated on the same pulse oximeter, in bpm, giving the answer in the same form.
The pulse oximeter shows 56 bpm
